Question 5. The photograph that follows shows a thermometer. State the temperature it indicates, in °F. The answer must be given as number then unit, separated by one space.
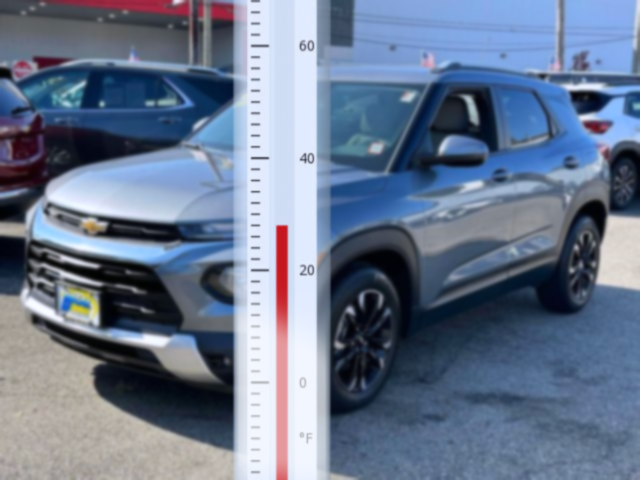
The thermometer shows 28 °F
